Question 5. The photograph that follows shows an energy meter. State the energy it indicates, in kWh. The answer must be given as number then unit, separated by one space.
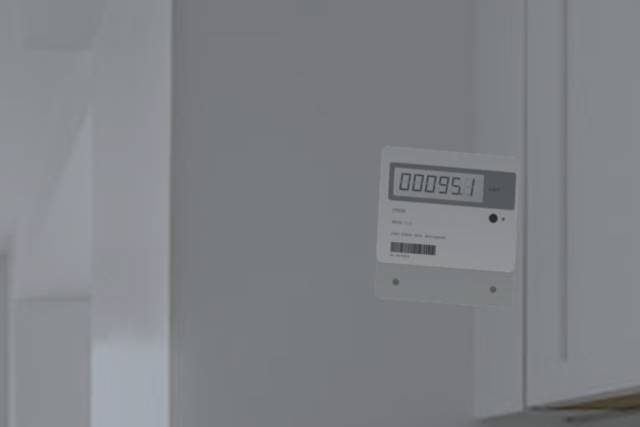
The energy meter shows 95.1 kWh
